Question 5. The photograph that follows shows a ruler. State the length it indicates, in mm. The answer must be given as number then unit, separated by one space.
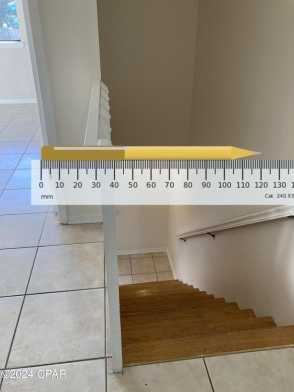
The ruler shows 120 mm
